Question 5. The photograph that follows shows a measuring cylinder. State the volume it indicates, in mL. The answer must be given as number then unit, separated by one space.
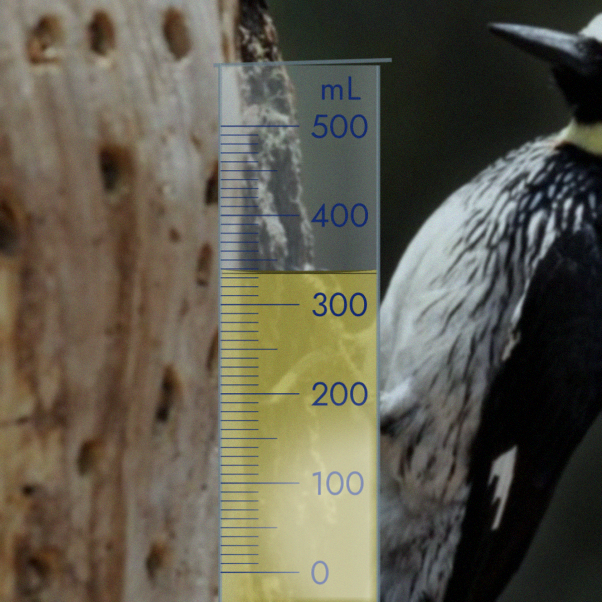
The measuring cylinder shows 335 mL
